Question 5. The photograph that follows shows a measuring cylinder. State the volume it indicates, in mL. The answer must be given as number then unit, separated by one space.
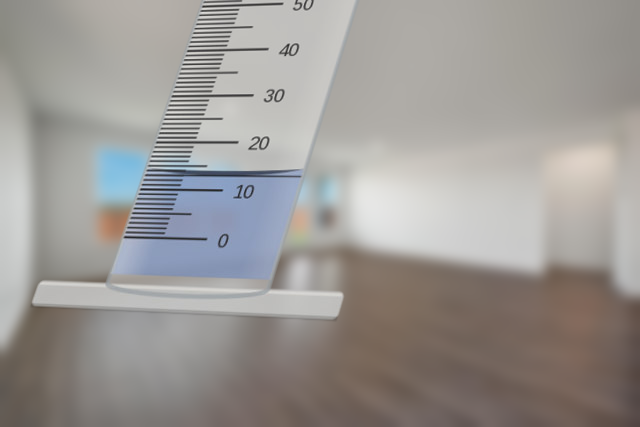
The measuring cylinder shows 13 mL
